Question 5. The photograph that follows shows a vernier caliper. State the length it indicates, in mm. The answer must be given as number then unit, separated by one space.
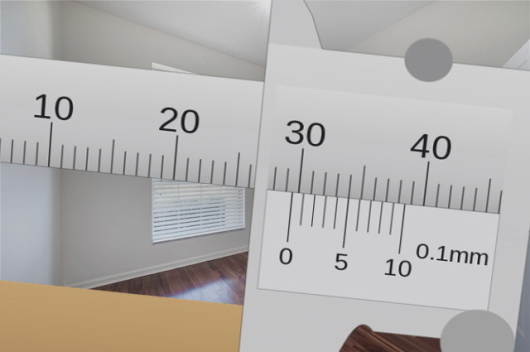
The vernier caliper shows 29.5 mm
